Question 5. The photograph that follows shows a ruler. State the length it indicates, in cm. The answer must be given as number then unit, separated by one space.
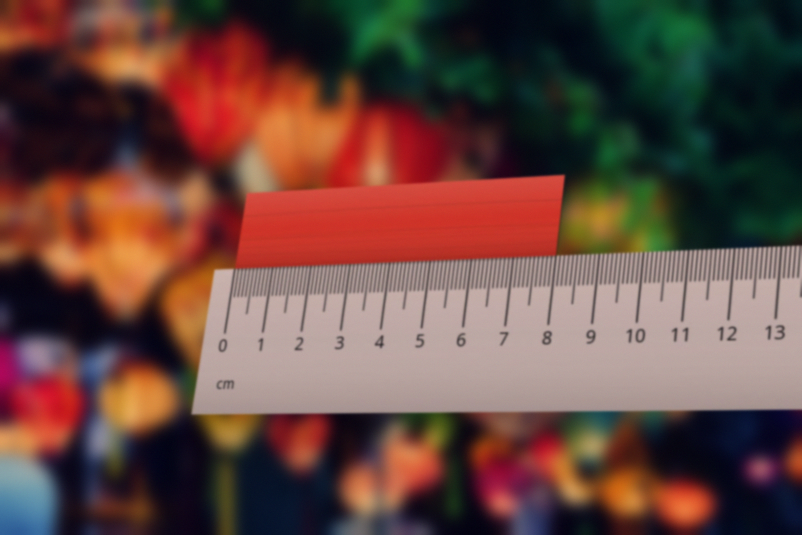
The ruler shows 8 cm
